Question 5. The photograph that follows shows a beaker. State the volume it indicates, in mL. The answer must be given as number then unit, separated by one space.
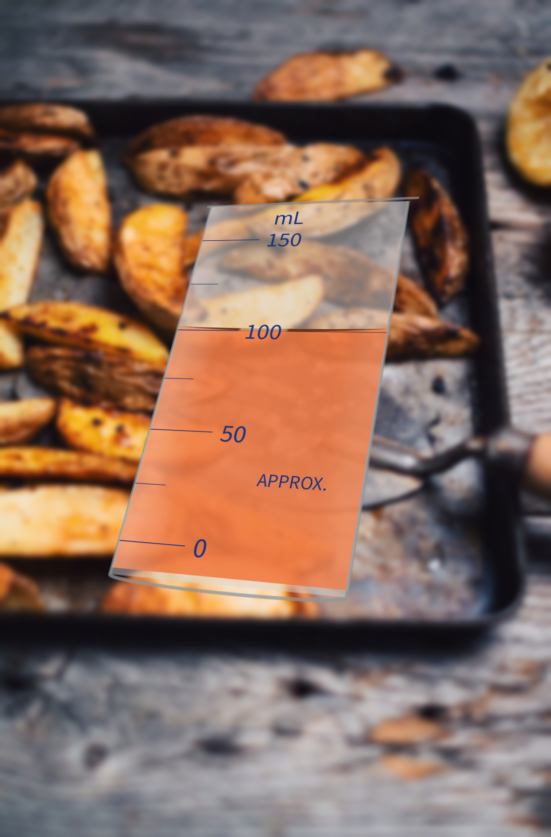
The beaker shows 100 mL
